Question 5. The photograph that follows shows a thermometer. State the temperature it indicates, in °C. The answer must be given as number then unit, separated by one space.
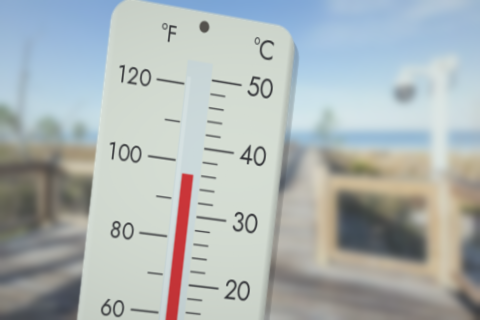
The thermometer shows 36 °C
